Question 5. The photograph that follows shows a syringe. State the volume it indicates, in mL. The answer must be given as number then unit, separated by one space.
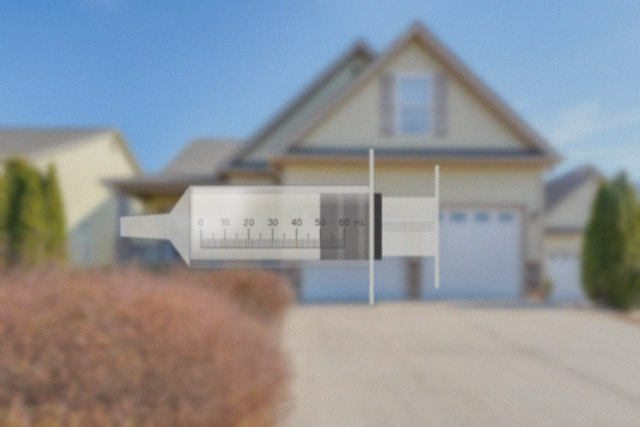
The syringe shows 50 mL
